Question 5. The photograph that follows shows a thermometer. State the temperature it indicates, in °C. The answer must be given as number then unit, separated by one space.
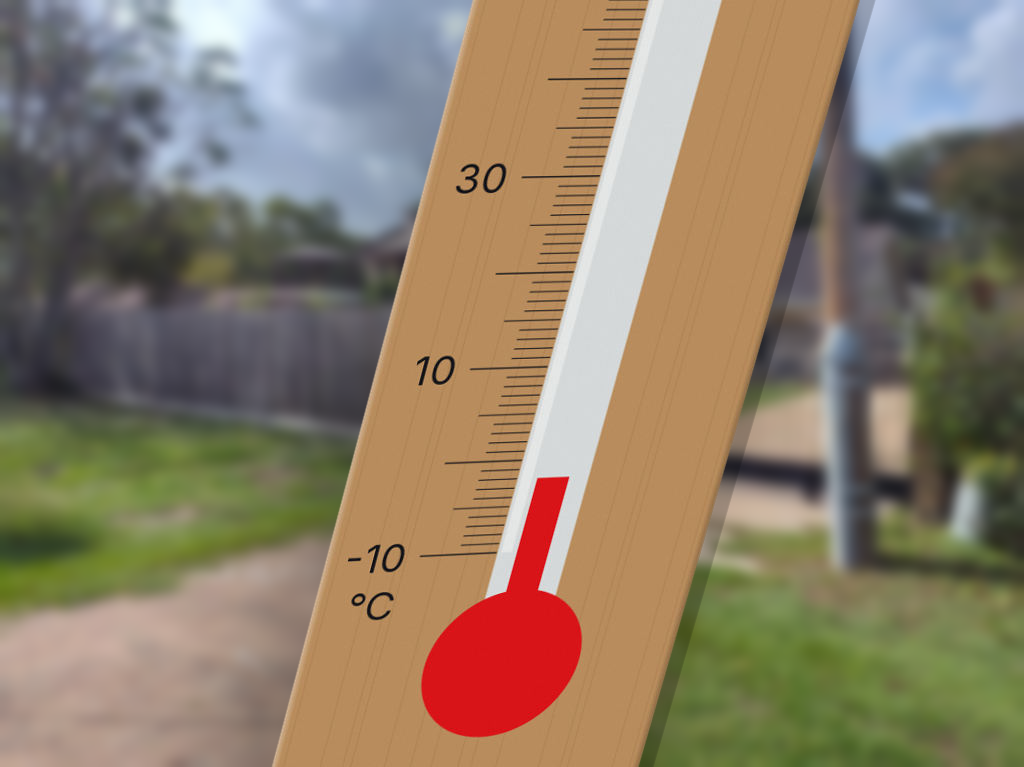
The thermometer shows -2 °C
